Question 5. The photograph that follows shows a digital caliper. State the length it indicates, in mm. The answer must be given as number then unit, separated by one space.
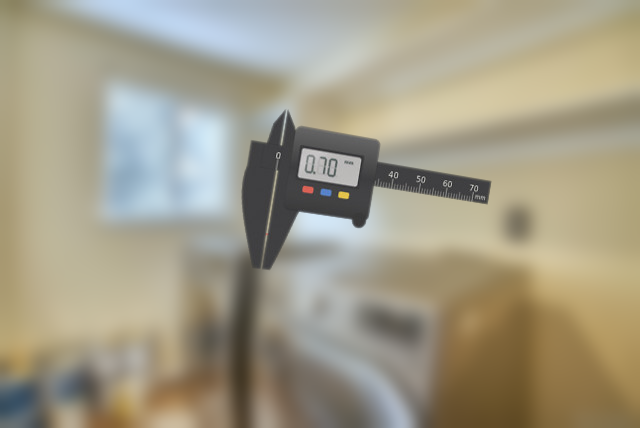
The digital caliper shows 0.70 mm
